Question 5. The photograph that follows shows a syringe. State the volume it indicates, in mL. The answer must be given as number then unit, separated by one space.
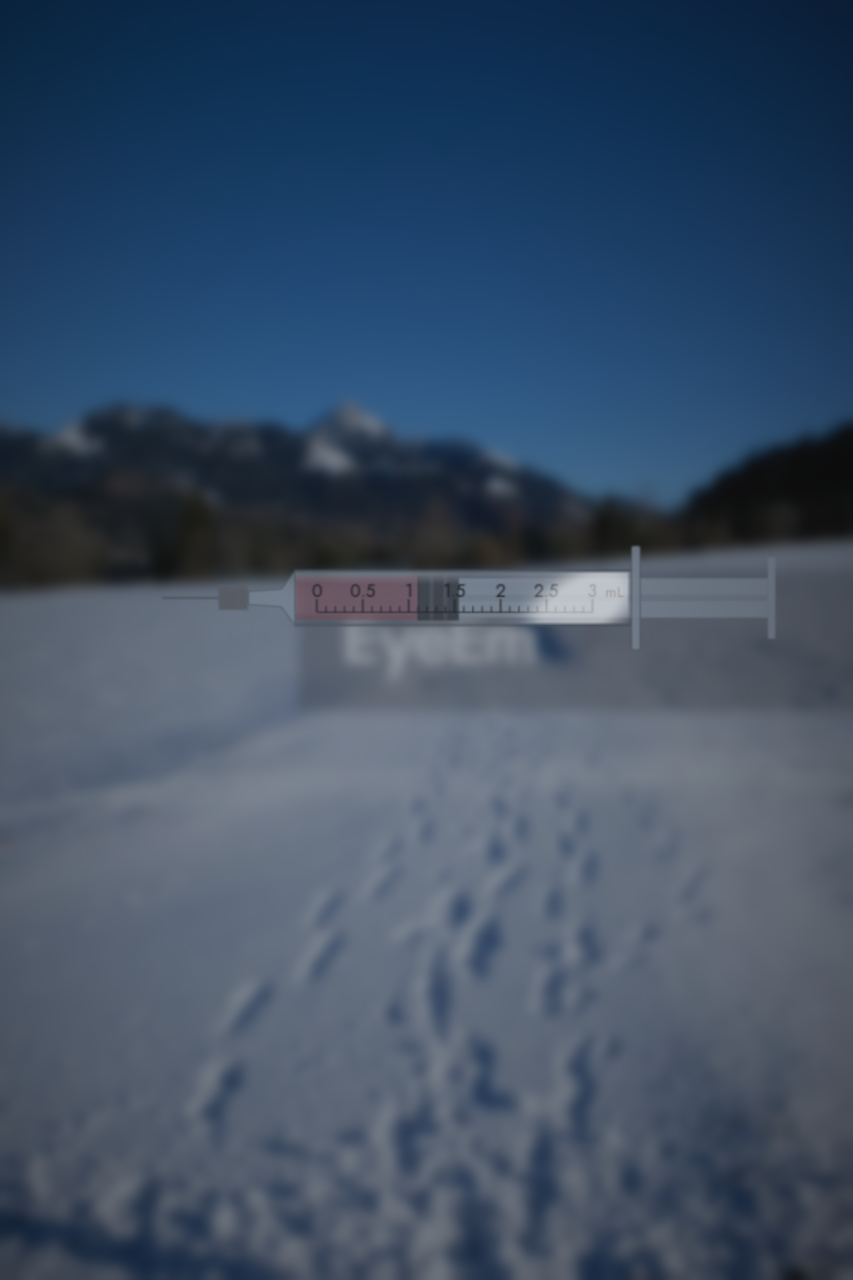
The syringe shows 1.1 mL
